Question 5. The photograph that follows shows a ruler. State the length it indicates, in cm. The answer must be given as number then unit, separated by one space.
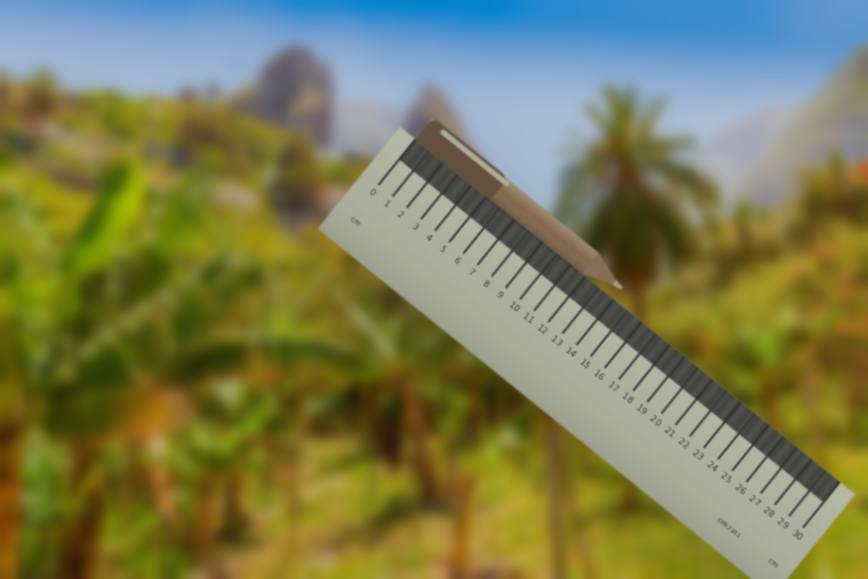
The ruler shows 14 cm
